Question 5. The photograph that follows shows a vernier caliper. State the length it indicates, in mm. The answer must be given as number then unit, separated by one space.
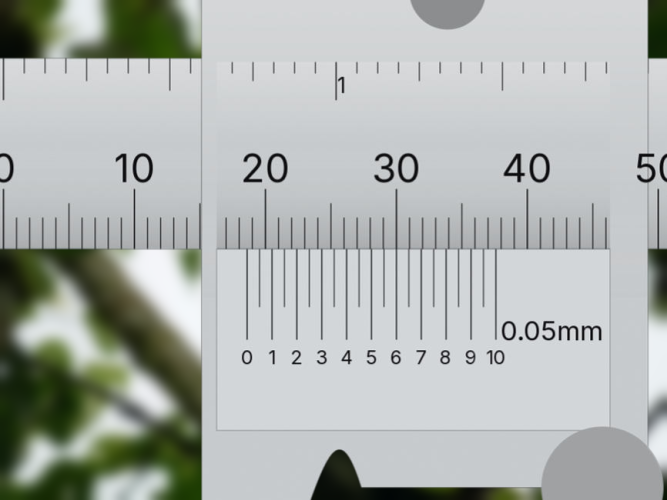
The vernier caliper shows 18.6 mm
